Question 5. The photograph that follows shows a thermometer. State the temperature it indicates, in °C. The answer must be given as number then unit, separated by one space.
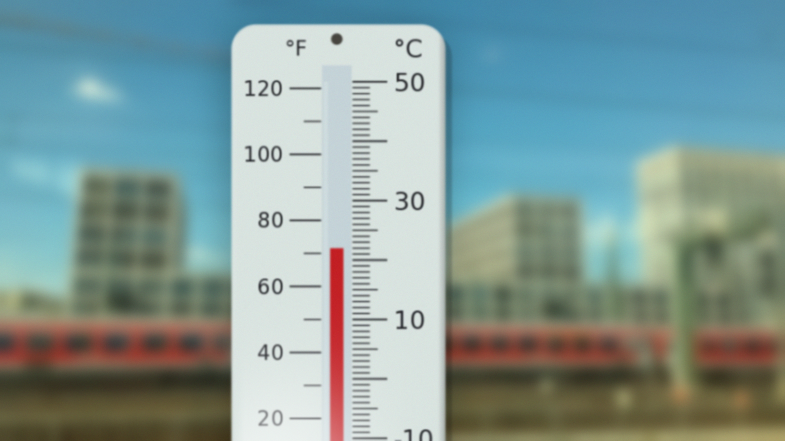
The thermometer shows 22 °C
